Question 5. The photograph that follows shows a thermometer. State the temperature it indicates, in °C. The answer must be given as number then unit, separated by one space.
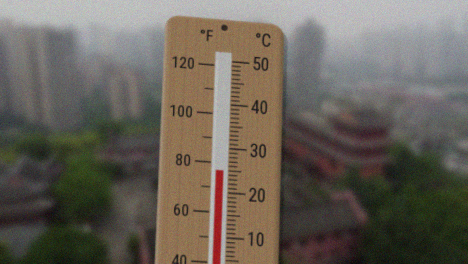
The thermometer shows 25 °C
